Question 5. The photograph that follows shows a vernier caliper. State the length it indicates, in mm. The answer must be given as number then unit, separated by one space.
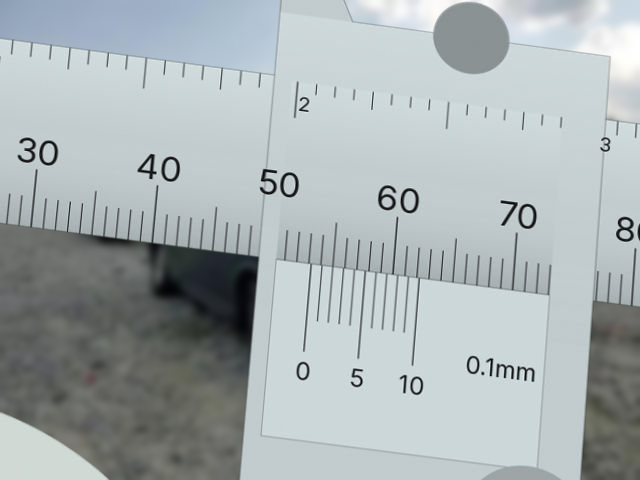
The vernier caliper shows 53.2 mm
